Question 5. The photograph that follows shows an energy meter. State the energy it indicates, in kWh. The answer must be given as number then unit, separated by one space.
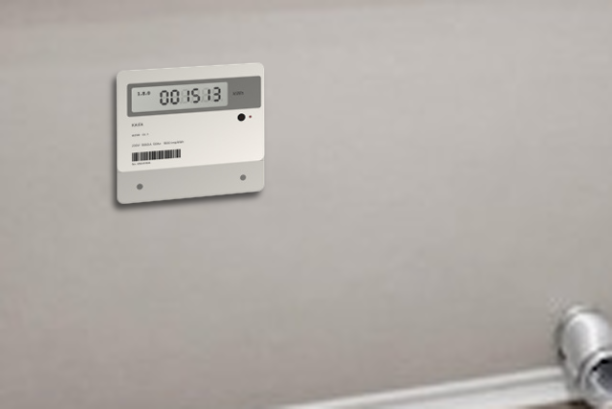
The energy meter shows 1513 kWh
